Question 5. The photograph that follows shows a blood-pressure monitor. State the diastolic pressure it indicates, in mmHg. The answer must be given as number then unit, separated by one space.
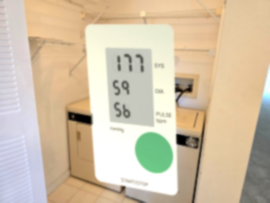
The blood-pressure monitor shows 59 mmHg
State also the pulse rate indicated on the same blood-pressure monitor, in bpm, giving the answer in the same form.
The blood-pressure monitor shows 56 bpm
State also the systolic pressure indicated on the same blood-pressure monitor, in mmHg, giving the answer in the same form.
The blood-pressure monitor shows 177 mmHg
